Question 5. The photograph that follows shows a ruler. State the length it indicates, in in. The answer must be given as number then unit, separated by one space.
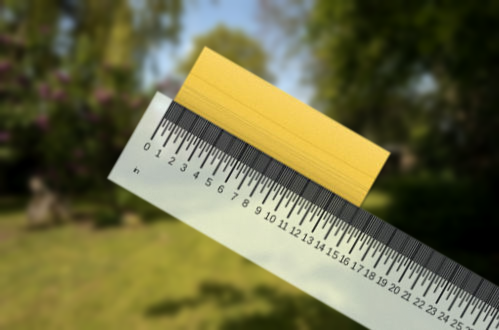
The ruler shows 15 in
